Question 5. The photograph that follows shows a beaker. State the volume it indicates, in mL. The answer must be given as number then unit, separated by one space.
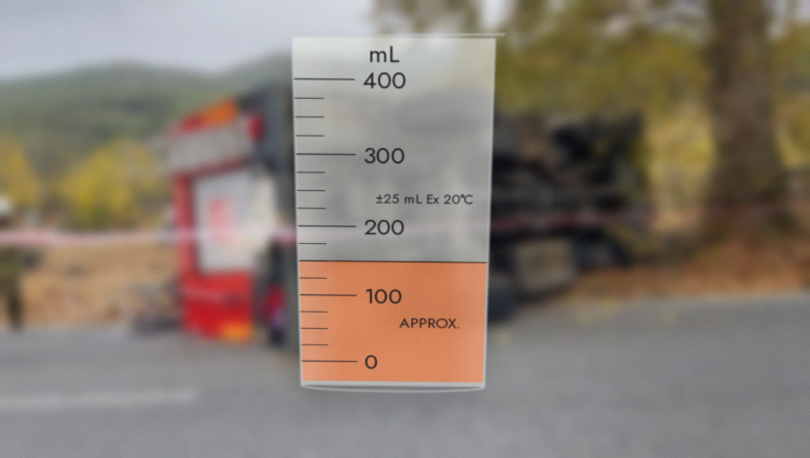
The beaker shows 150 mL
